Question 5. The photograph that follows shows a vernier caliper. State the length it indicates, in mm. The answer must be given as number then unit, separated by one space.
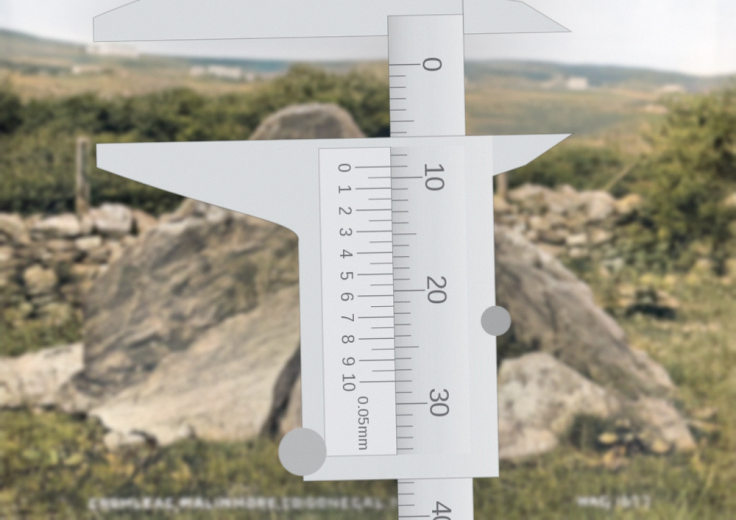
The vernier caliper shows 9.0 mm
